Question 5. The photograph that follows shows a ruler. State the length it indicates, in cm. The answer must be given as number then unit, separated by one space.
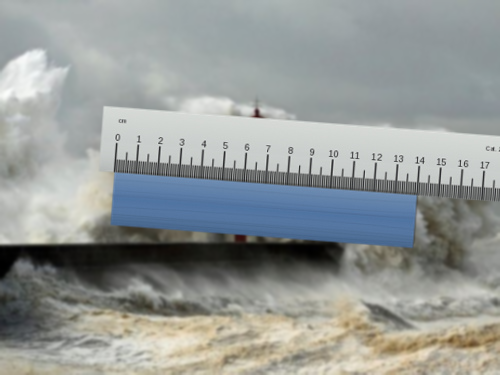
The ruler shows 14 cm
